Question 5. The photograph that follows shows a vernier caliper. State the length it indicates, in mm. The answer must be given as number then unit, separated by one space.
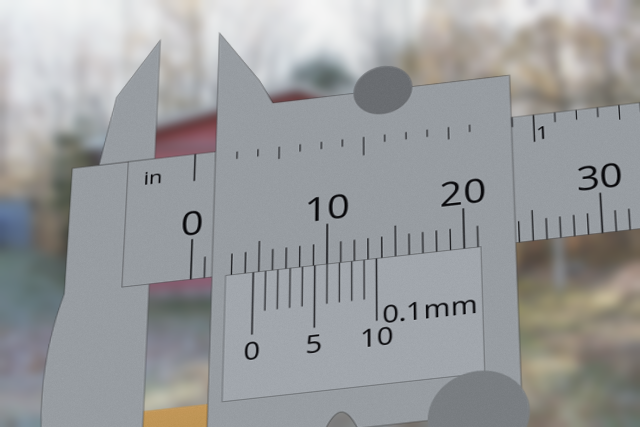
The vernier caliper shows 4.6 mm
